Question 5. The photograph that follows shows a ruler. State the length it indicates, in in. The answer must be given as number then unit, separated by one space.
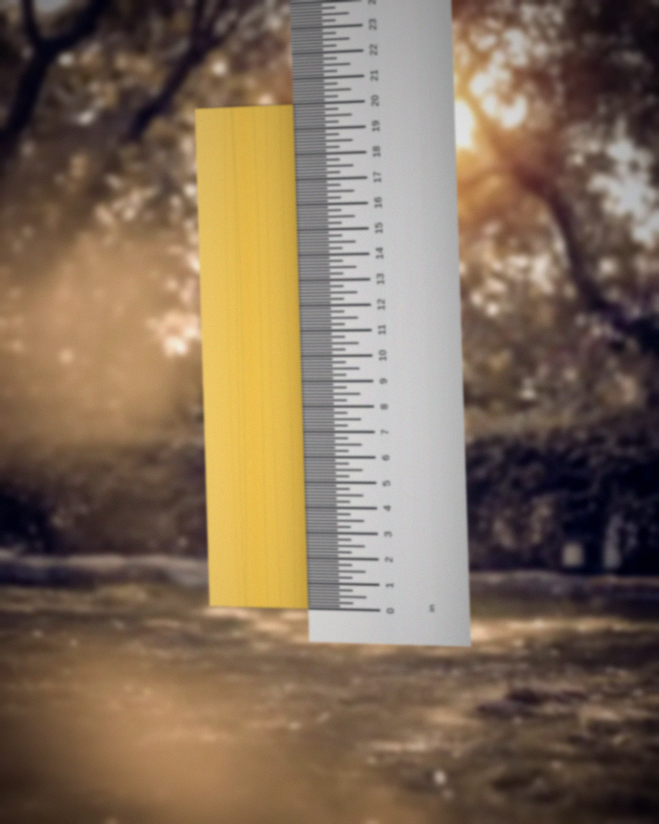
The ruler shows 20 in
